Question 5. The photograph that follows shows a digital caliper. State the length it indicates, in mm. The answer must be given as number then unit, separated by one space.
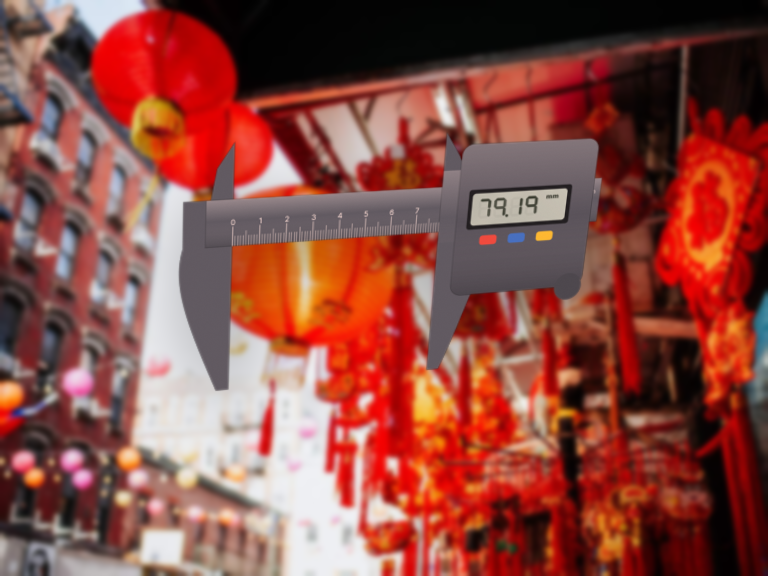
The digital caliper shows 79.19 mm
